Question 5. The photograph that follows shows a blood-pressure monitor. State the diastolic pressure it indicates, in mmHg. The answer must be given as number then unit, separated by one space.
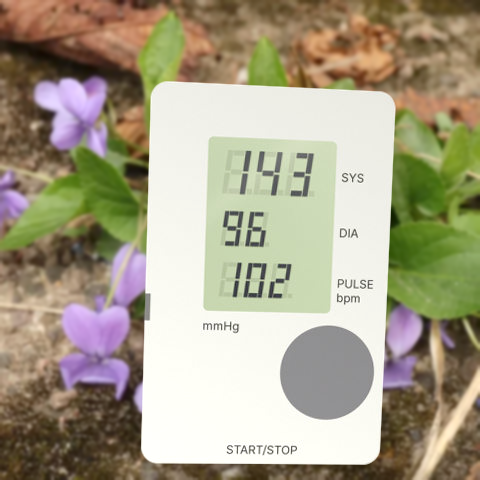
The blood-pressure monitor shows 96 mmHg
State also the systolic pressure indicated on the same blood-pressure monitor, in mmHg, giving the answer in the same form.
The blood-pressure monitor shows 143 mmHg
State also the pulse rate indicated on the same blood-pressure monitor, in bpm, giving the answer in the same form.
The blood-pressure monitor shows 102 bpm
